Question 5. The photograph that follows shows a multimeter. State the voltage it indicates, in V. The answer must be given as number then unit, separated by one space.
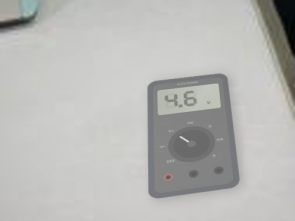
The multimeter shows 4.6 V
